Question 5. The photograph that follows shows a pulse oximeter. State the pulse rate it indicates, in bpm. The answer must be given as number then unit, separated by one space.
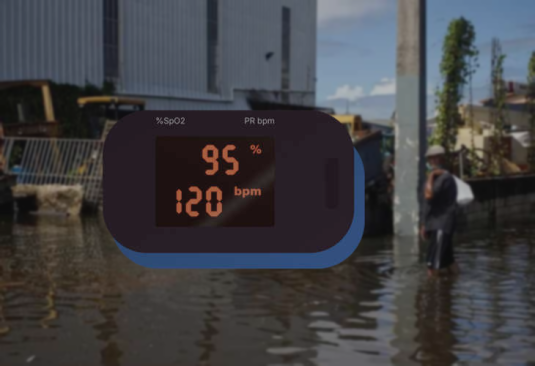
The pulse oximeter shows 120 bpm
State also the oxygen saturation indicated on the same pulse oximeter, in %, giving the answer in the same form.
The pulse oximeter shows 95 %
